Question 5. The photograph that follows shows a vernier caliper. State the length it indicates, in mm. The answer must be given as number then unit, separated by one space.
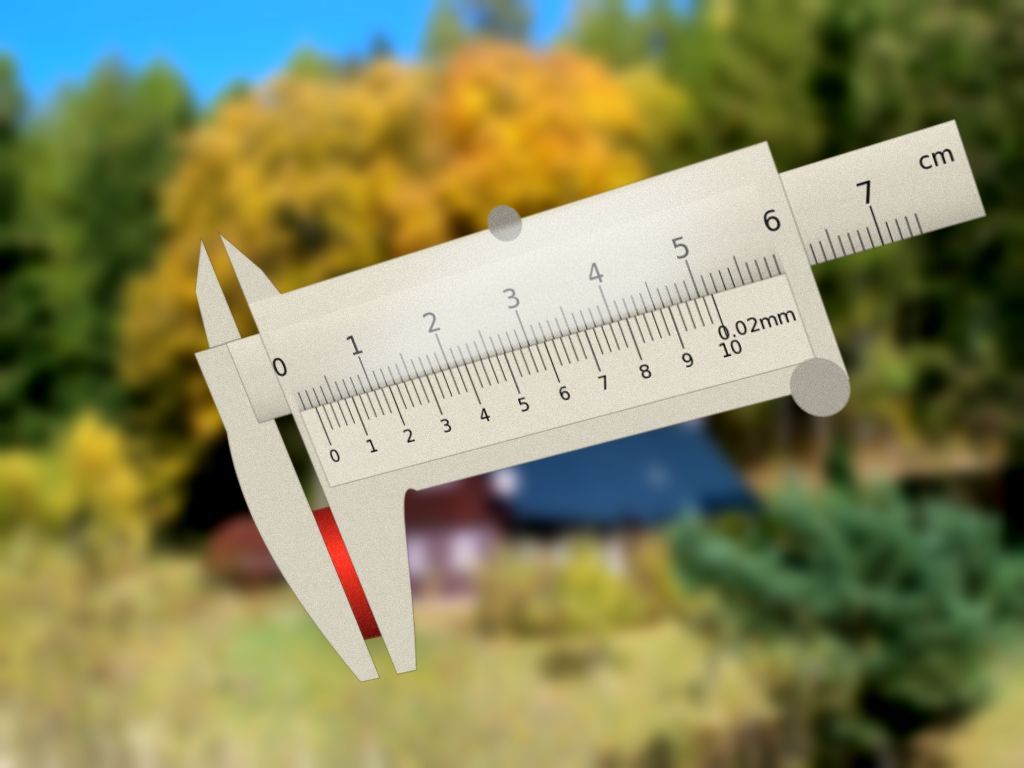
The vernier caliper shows 2.4 mm
